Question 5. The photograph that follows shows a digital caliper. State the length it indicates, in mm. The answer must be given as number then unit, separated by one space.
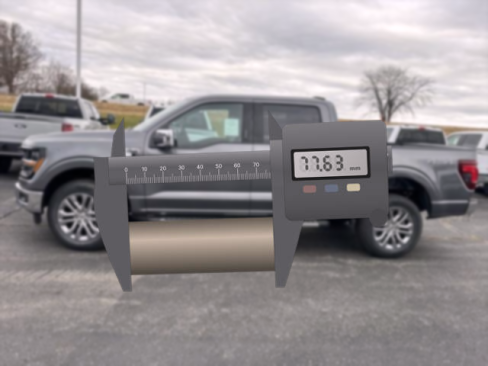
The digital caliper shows 77.63 mm
